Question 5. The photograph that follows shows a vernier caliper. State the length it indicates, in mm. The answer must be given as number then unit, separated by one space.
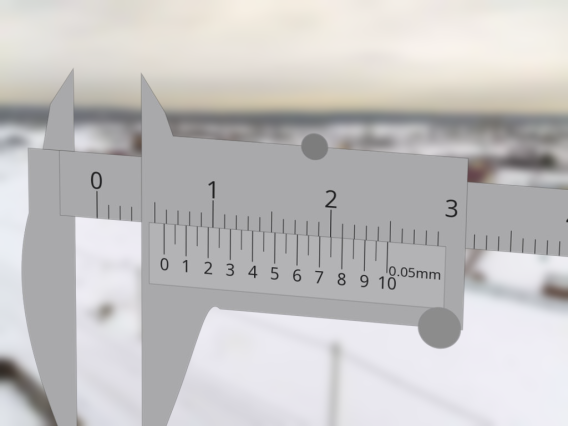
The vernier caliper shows 5.8 mm
